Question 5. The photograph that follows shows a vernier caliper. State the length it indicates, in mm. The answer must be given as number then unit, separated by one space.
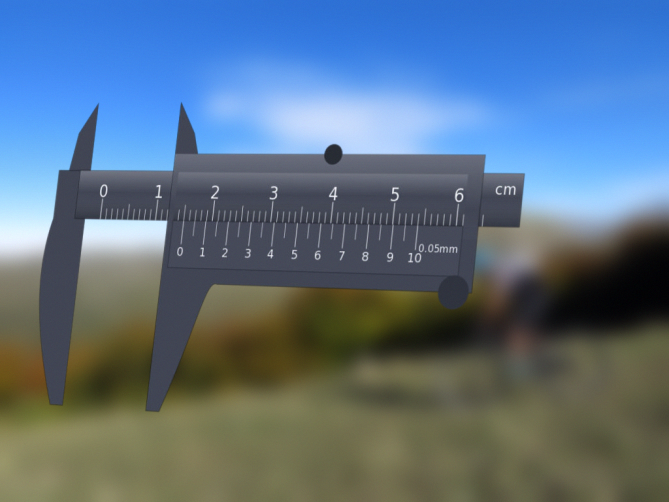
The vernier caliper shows 15.0 mm
